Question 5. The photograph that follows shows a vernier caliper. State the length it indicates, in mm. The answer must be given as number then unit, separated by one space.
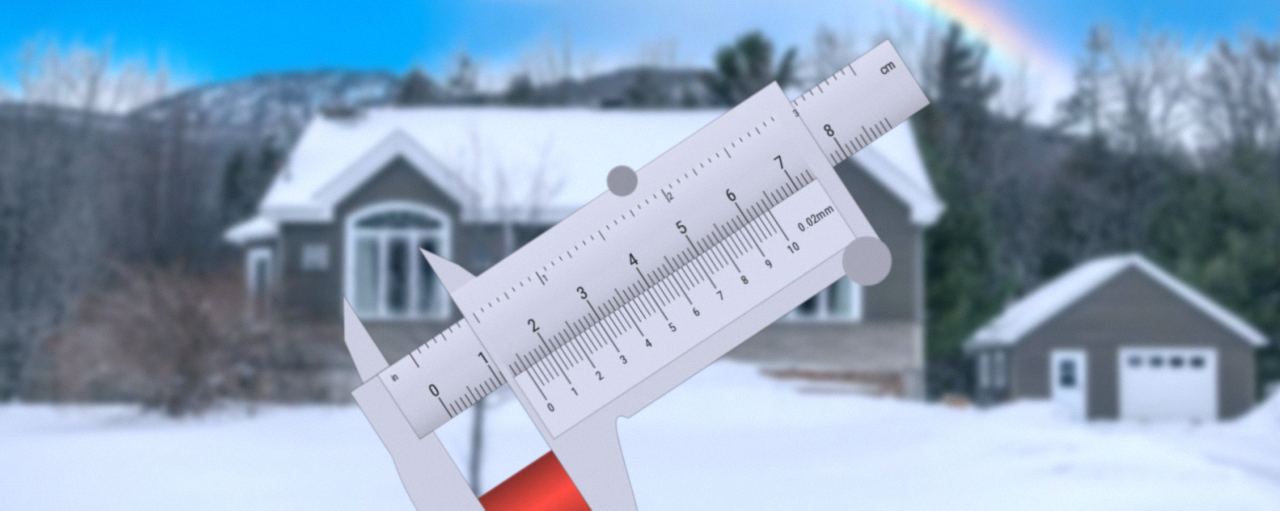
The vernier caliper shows 15.0 mm
